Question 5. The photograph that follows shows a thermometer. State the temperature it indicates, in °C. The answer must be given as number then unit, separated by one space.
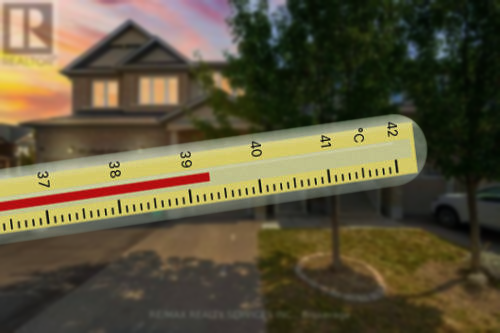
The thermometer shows 39.3 °C
